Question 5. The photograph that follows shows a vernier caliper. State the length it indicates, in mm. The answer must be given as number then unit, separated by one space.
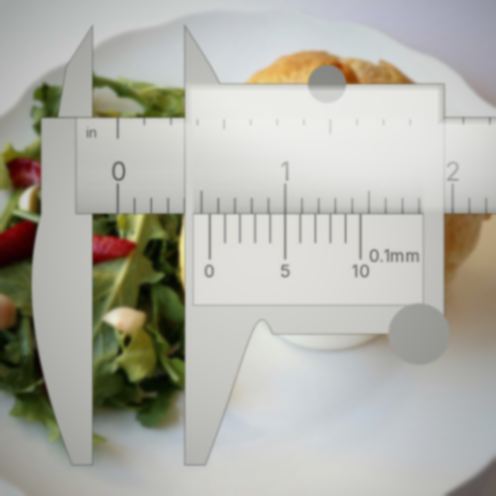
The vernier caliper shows 5.5 mm
